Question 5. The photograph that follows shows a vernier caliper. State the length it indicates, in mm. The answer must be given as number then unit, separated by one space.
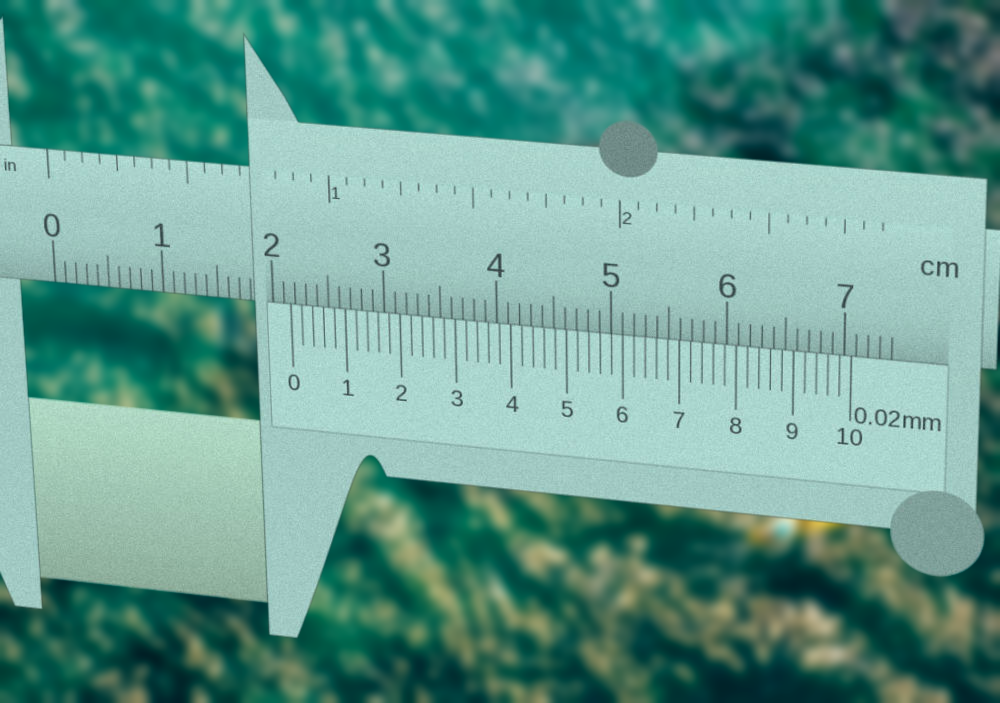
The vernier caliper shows 21.6 mm
